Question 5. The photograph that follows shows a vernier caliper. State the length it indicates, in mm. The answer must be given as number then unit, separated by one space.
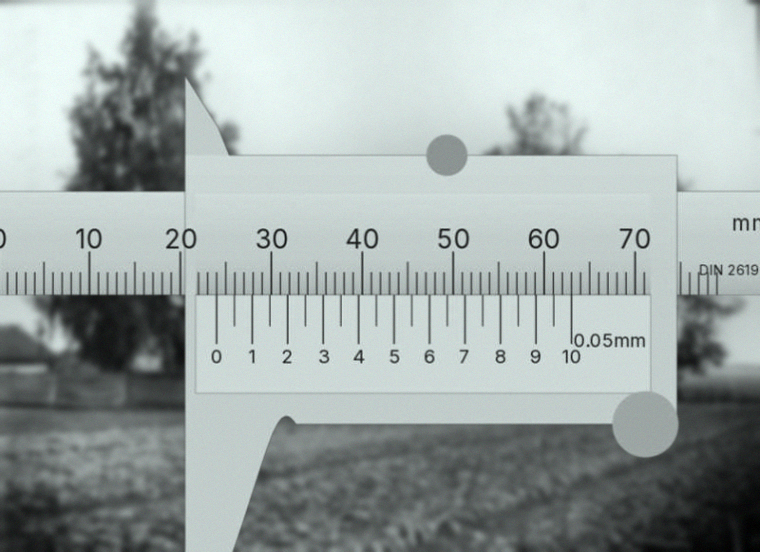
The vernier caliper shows 24.0 mm
